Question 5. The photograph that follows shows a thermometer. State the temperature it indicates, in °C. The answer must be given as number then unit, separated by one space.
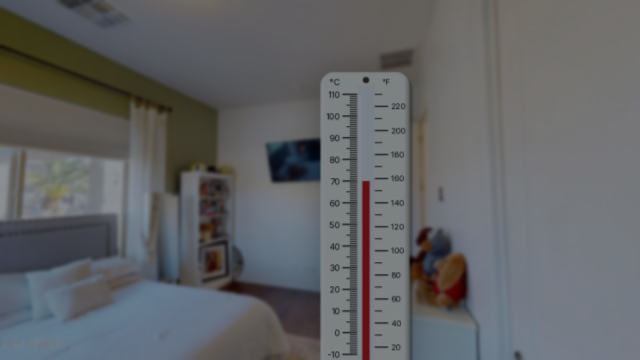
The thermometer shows 70 °C
